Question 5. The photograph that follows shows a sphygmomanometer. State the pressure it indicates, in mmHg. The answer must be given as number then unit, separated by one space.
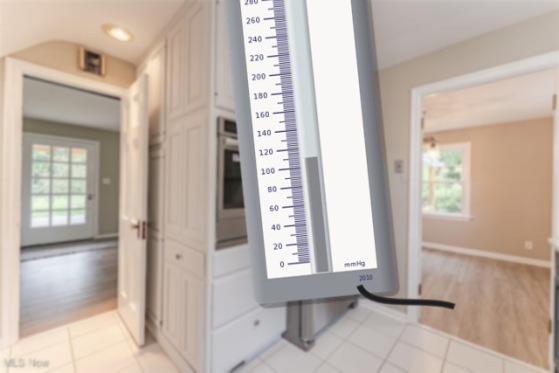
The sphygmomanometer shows 110 mmHg
